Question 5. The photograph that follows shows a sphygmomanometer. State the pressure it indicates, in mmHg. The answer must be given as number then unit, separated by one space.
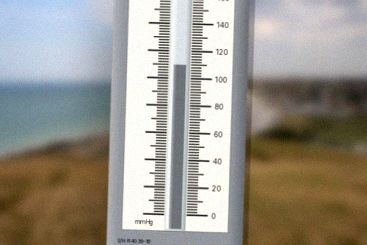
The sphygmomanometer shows 110 mmHg
